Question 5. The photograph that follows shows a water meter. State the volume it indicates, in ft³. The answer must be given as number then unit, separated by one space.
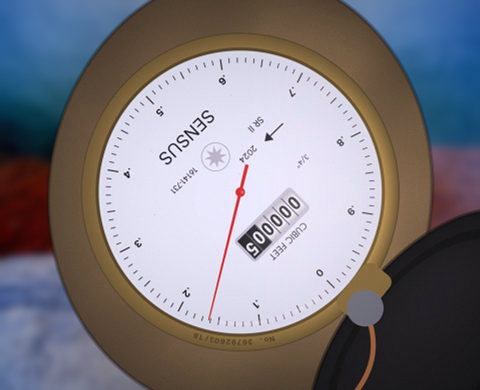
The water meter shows 5.16 ft³
